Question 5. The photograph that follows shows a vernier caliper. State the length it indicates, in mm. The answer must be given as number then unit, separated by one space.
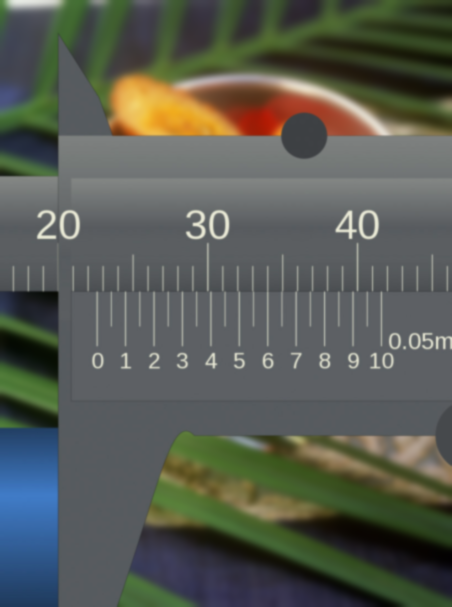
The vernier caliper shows 22.6 mm
